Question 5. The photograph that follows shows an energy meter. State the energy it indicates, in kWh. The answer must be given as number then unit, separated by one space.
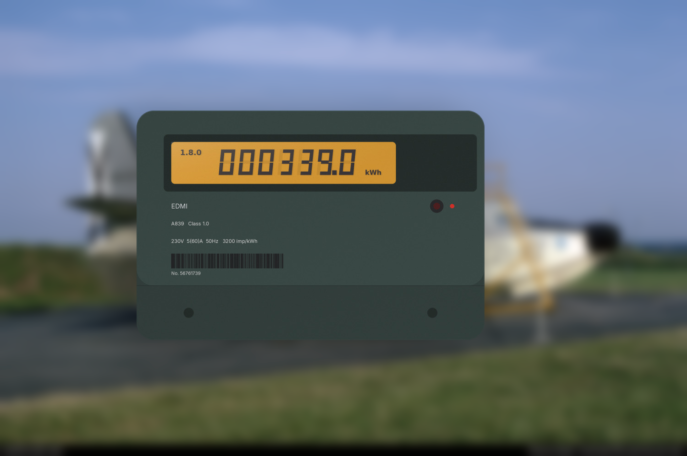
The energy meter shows 339.0 kWh
